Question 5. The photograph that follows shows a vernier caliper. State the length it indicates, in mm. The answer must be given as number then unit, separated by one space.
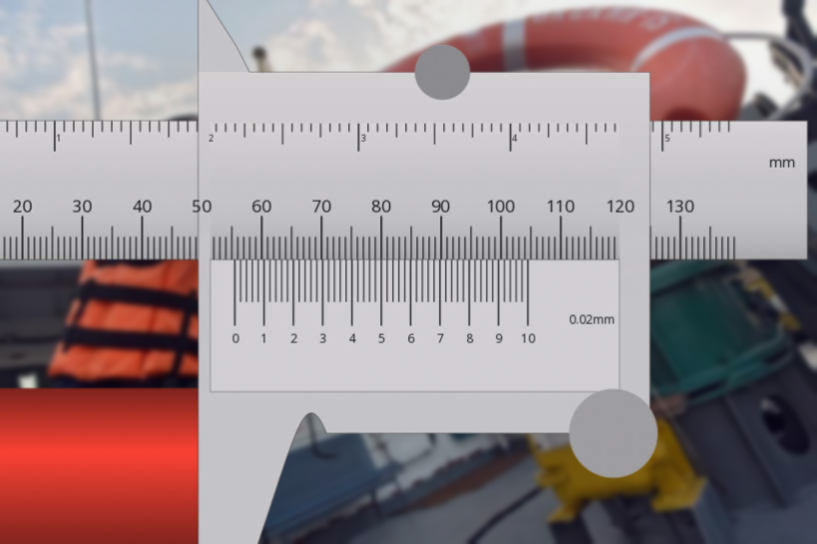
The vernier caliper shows 55.5 mm
